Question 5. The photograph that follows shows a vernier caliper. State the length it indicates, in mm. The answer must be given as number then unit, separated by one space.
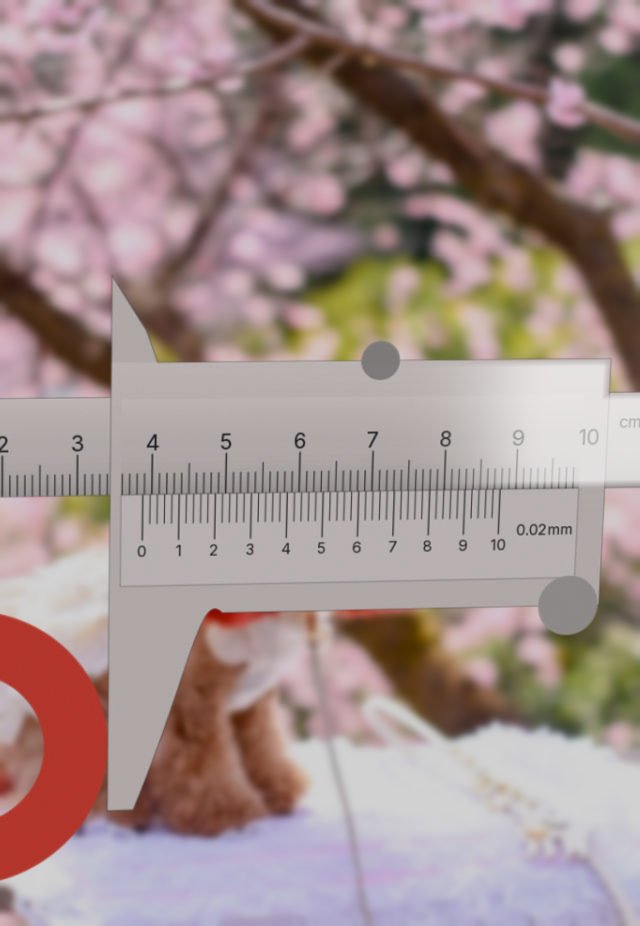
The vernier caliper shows 38.8 mm
